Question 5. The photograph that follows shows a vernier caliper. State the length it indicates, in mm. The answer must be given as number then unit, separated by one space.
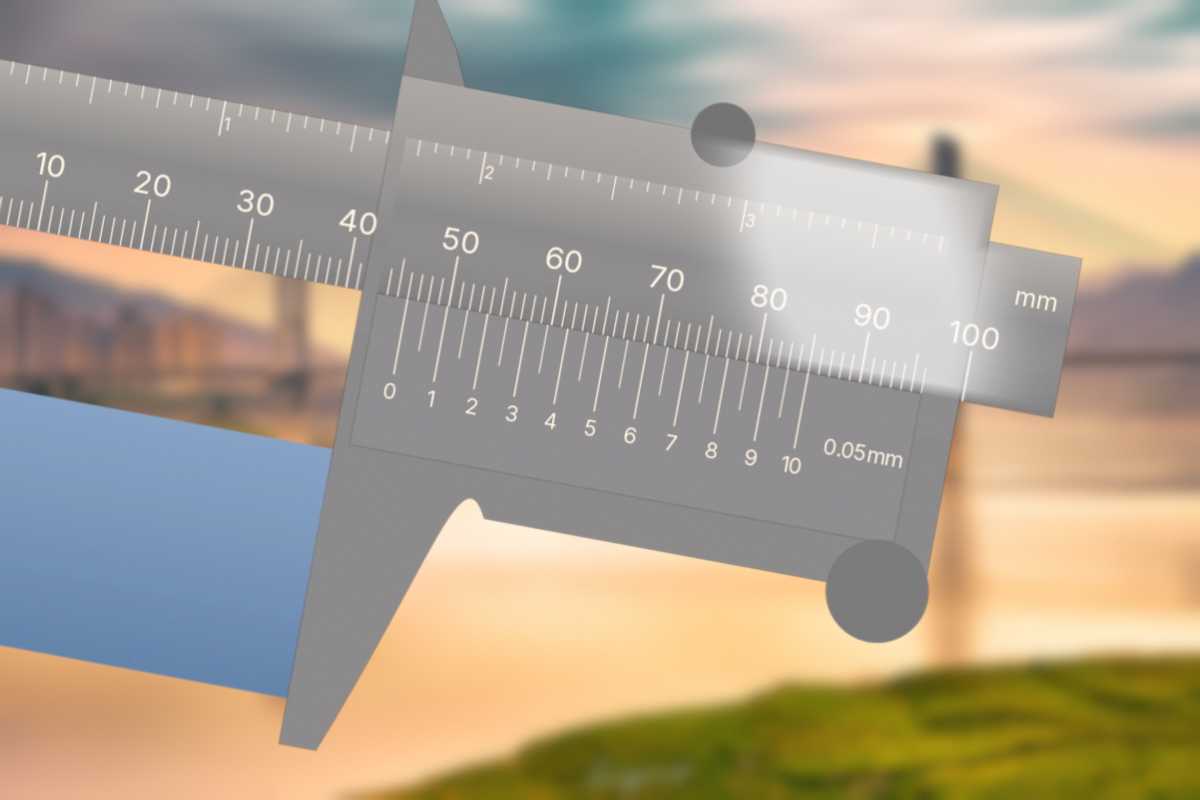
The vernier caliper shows 46.0 mm
